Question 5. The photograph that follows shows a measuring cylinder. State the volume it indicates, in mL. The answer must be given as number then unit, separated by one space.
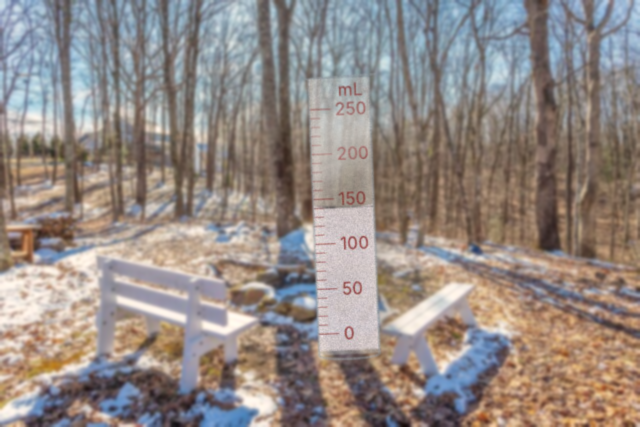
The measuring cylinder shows 140 mL
